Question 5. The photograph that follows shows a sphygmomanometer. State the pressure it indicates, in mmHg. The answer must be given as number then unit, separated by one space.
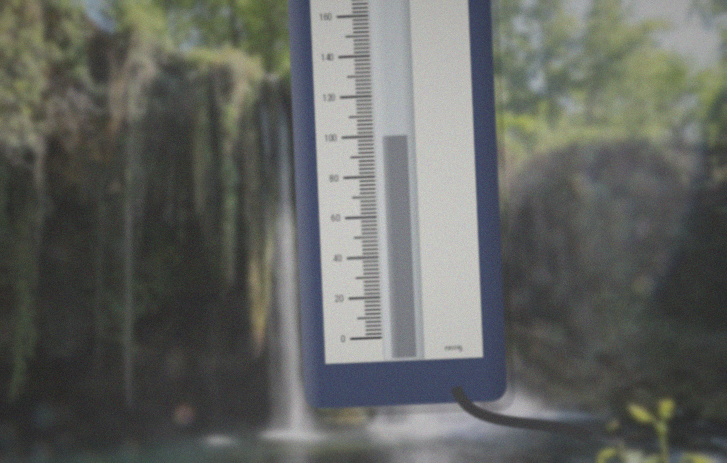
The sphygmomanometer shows 100 mmHg
